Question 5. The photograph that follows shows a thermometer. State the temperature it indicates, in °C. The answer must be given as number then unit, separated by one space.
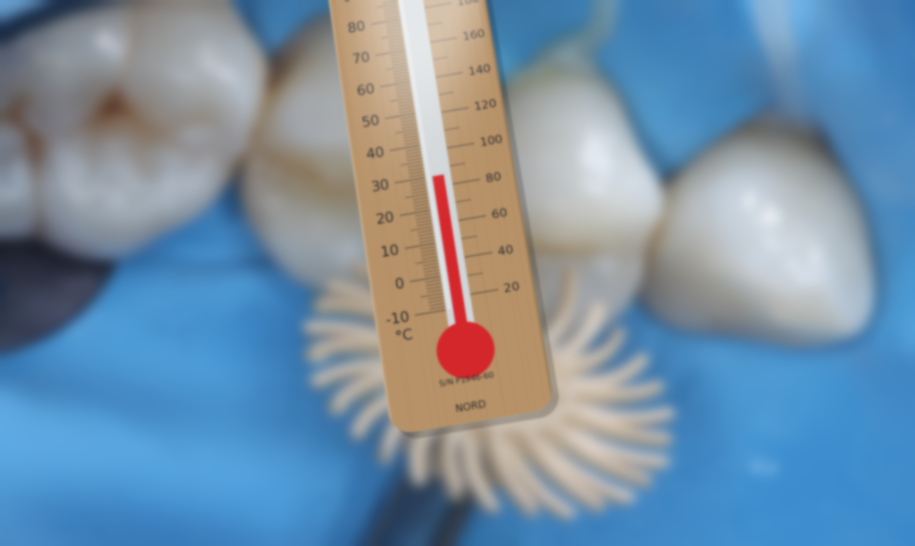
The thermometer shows 30 °C
